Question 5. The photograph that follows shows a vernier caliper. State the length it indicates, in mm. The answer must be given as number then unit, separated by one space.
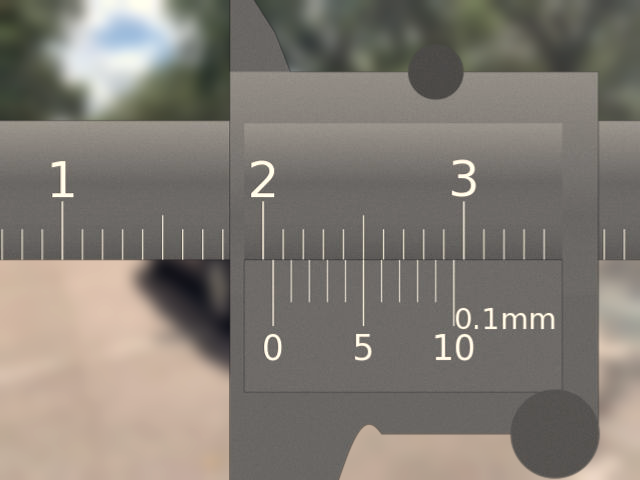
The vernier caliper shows 20.5 mm
